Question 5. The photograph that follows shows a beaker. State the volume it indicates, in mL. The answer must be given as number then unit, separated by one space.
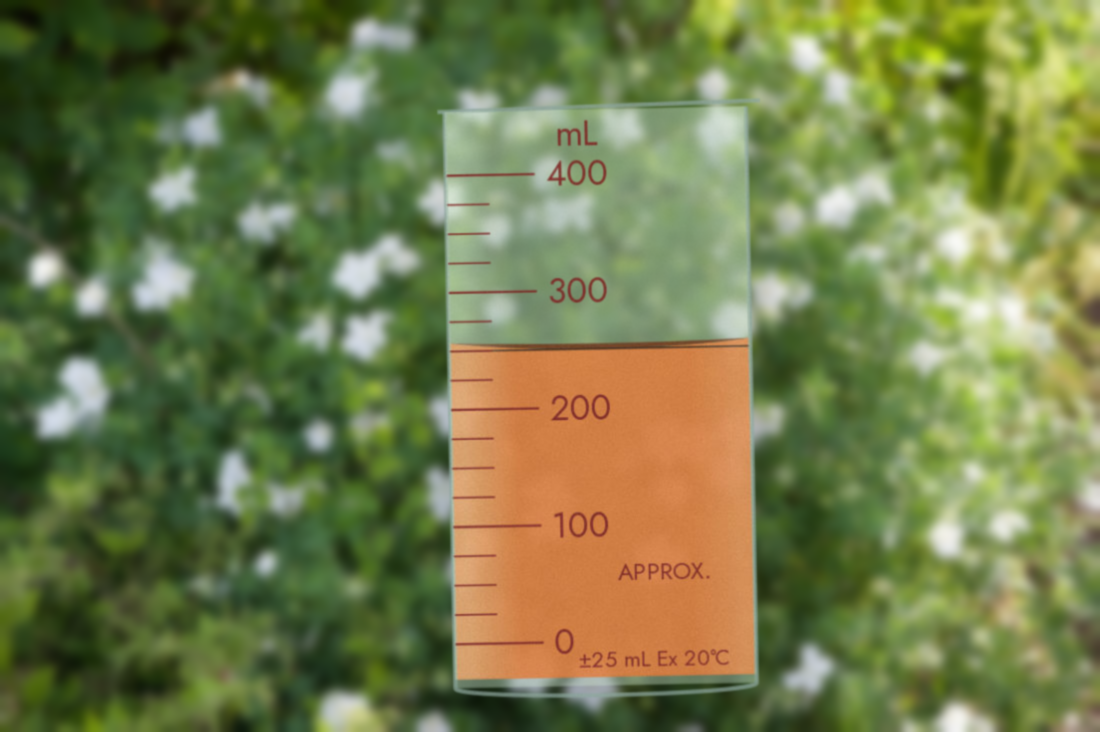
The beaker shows 250 mL
